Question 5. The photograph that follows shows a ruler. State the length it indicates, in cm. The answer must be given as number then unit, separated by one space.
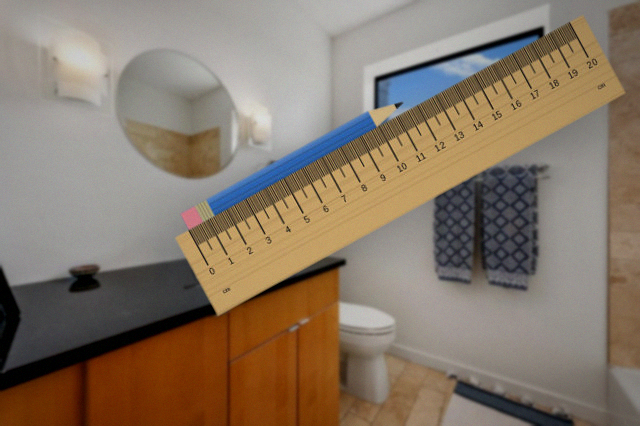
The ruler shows 11.5 cm
